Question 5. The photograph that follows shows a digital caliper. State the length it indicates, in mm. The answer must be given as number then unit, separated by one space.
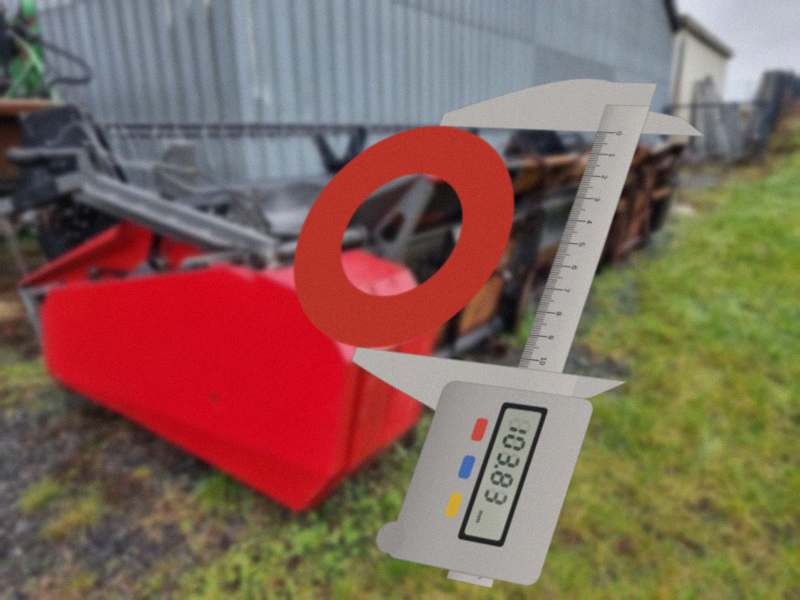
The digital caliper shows 103.83 mm
